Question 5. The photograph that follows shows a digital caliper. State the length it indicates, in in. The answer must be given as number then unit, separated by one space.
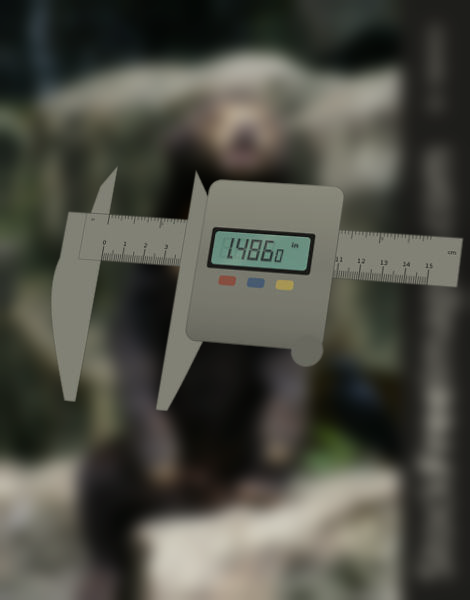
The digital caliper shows 1.4860 in
